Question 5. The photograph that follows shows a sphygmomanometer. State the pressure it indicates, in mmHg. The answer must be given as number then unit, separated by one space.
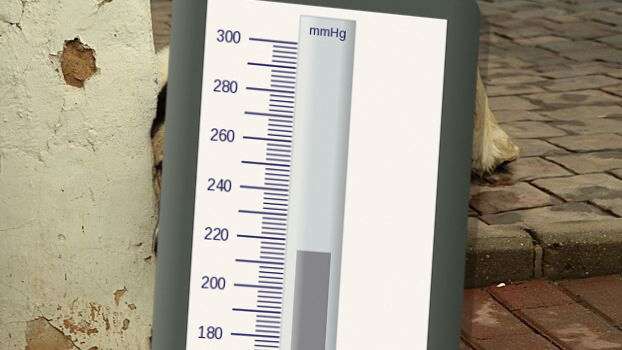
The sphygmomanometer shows 216 mmHg
